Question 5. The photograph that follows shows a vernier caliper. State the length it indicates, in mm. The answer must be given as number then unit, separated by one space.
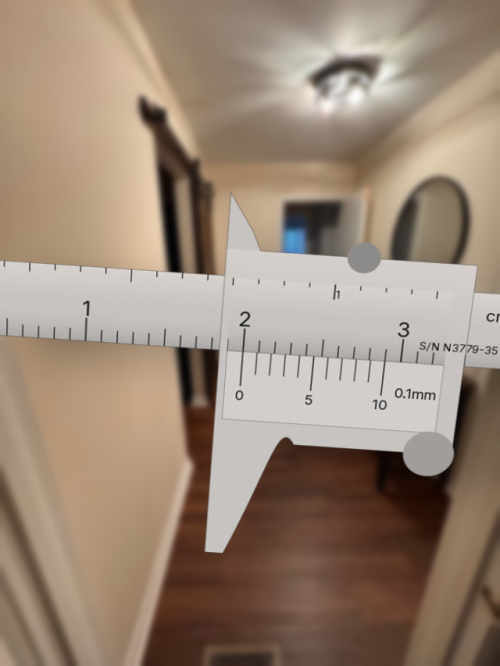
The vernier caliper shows 20.0 mm
